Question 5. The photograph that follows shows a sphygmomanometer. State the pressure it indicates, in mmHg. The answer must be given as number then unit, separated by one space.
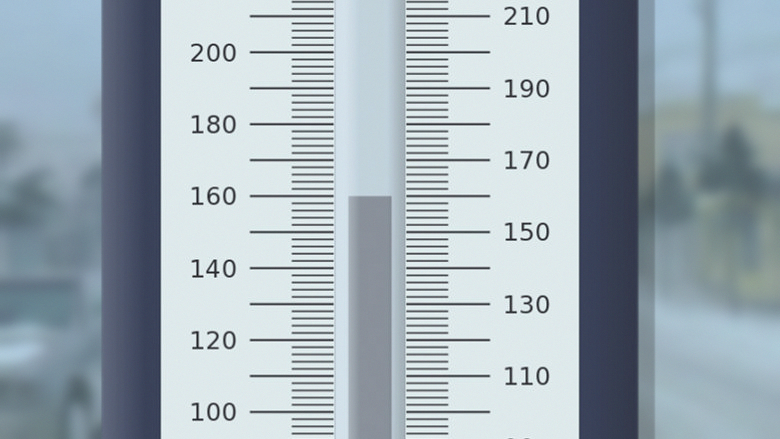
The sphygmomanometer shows 160 mmHg
